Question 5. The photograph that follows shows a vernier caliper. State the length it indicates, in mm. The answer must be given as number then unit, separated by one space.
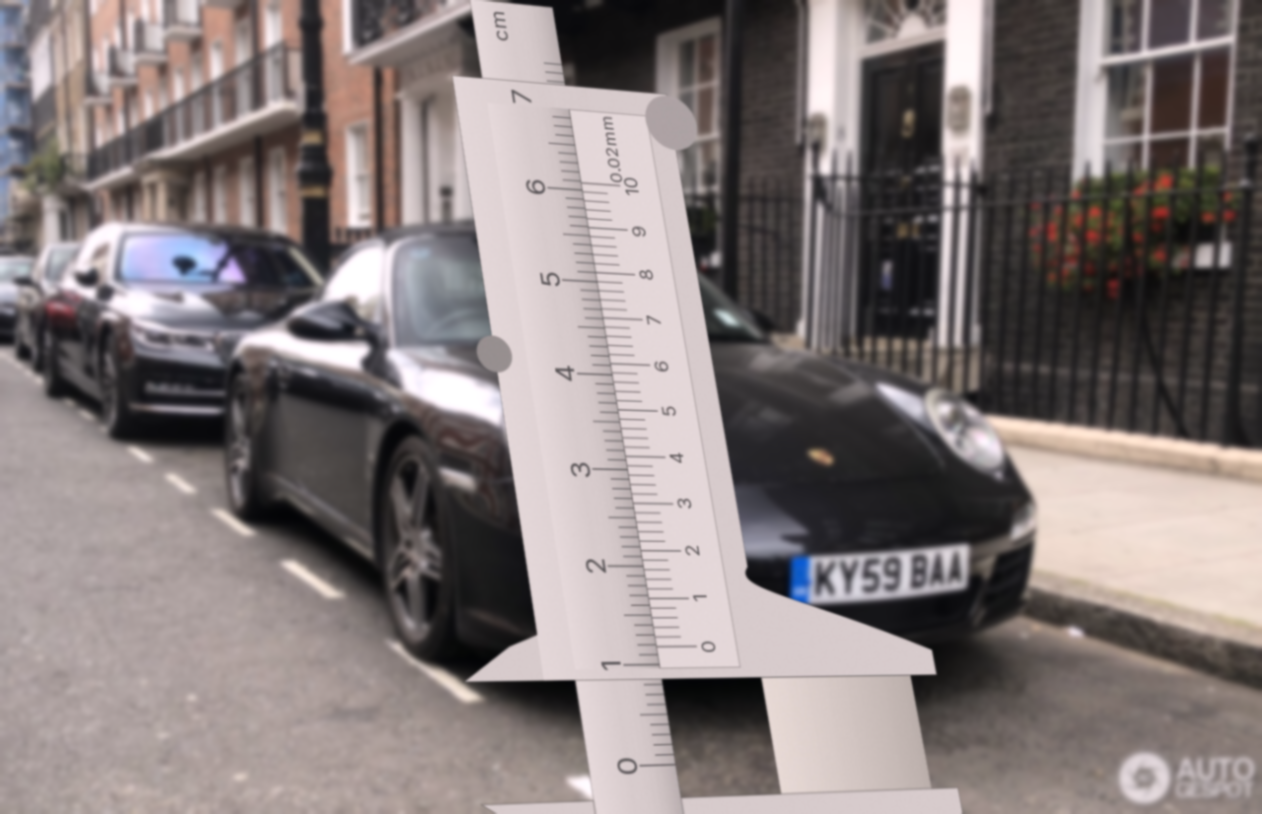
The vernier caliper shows 11.8 mm
